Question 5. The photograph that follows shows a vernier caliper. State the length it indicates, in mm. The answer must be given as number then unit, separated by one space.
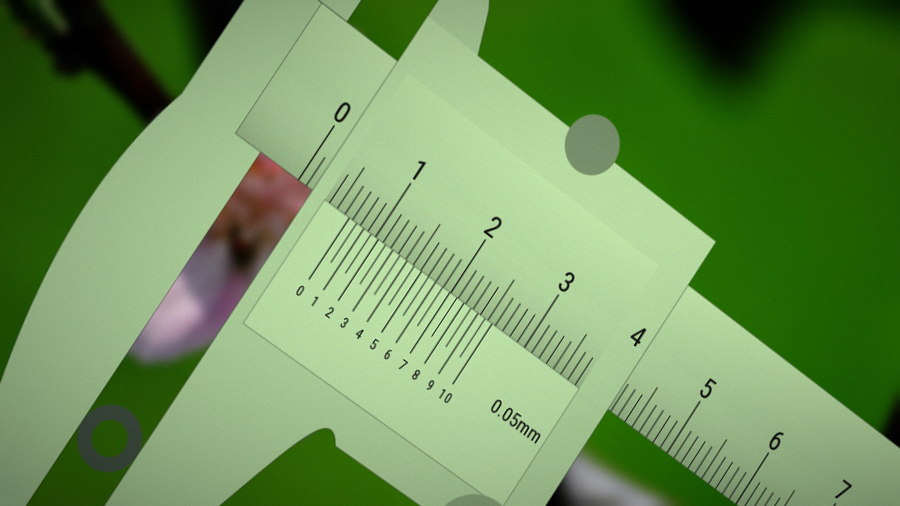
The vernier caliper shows 6.6 mm
